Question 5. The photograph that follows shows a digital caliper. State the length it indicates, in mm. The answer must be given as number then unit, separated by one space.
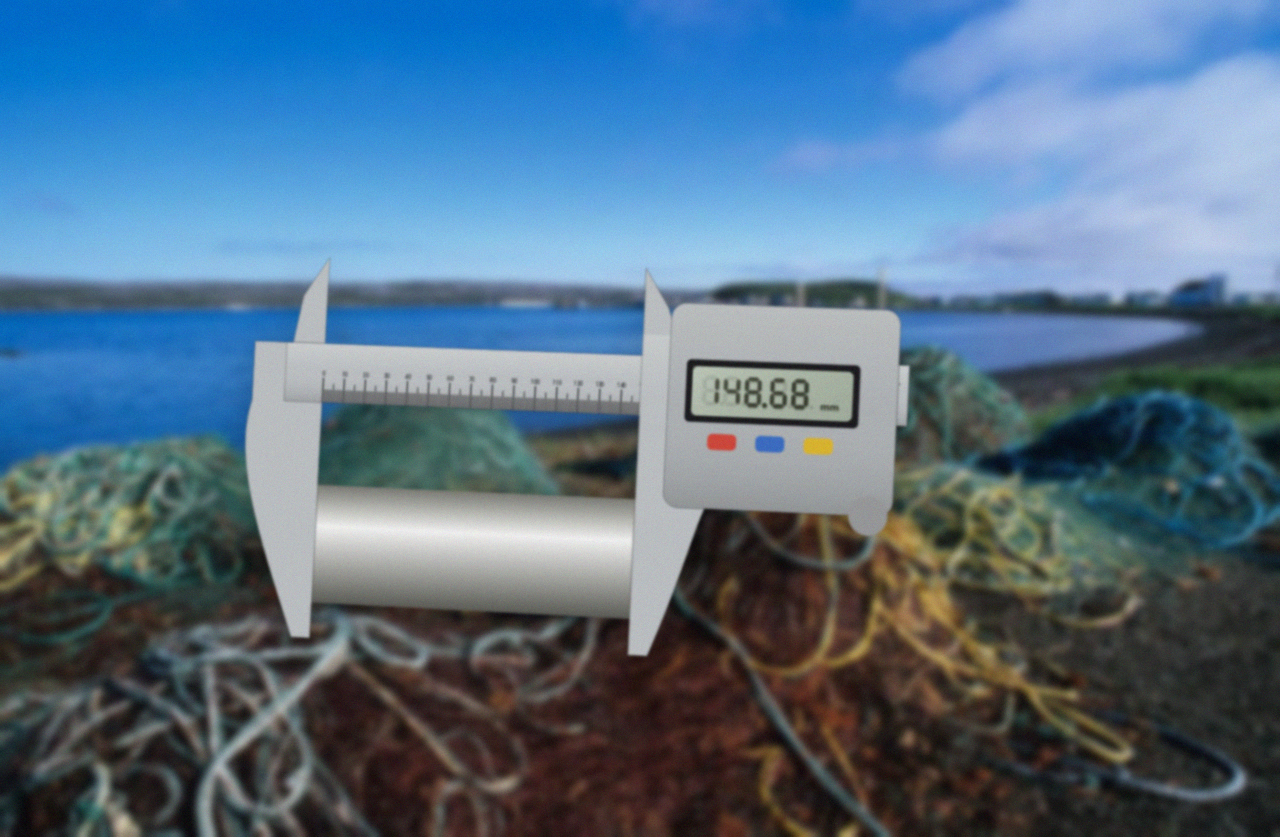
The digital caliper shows 148.68 mm
